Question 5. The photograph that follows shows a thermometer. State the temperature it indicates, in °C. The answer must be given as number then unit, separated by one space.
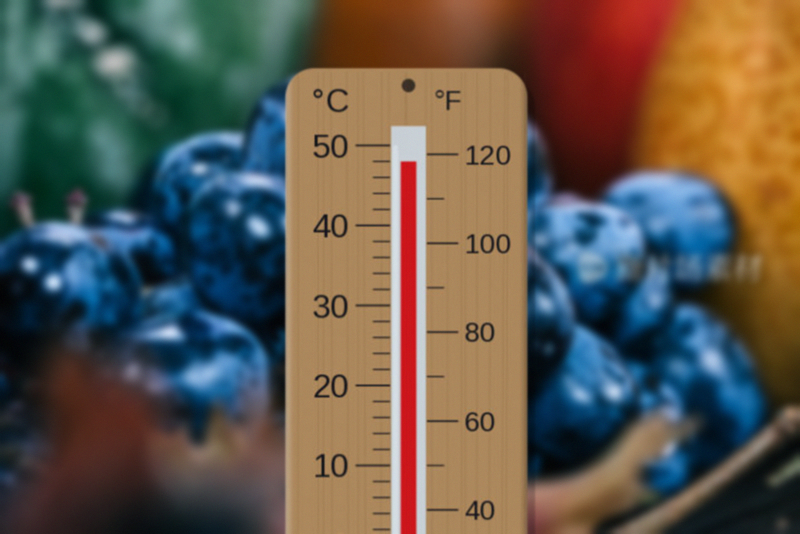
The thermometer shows 48 °C
